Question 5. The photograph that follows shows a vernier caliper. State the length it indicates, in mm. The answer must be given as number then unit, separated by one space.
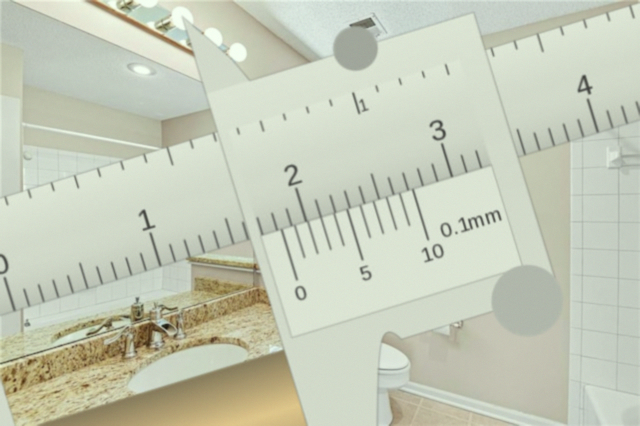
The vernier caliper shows 18.3 mm
